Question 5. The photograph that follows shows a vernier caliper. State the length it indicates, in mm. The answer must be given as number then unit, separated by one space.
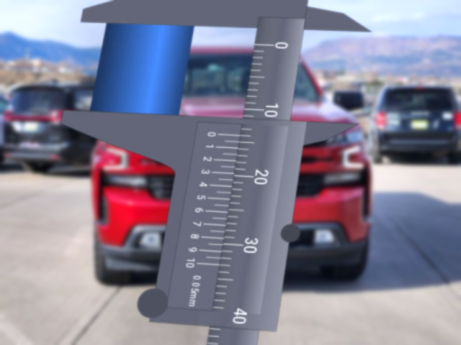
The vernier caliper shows 14.0 mm
